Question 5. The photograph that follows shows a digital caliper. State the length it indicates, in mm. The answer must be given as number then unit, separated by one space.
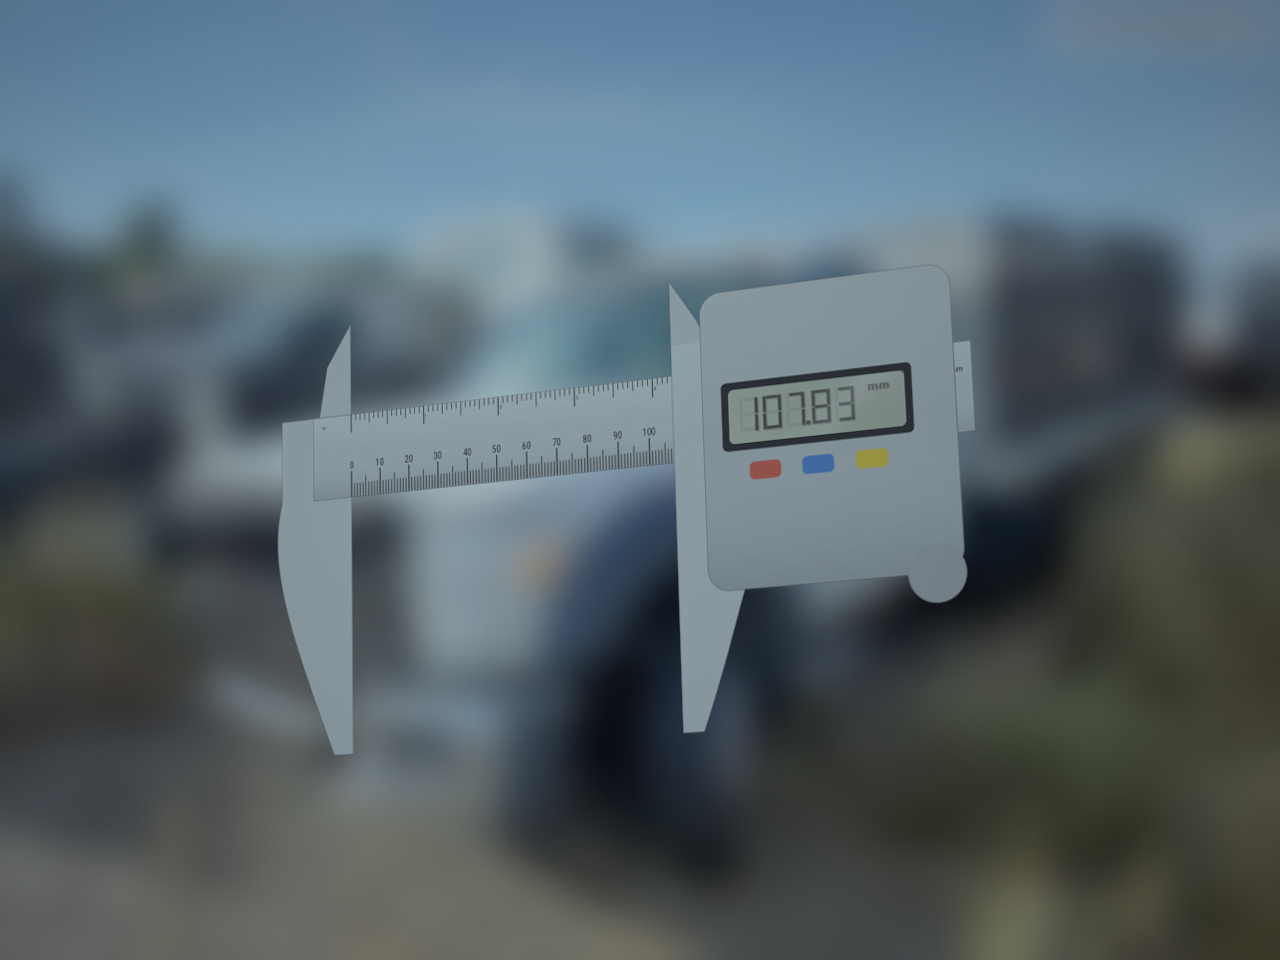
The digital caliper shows 107.83 mm
